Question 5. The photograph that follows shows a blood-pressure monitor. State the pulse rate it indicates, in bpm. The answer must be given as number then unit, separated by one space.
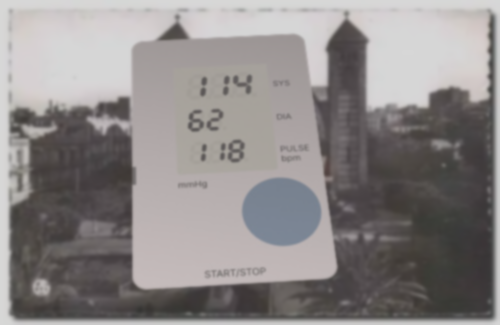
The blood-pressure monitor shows 118 bpm
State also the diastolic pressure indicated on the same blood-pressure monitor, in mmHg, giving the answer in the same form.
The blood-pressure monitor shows 62 mmHg
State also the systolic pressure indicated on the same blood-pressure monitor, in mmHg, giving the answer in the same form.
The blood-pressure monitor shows 114 mmHg
